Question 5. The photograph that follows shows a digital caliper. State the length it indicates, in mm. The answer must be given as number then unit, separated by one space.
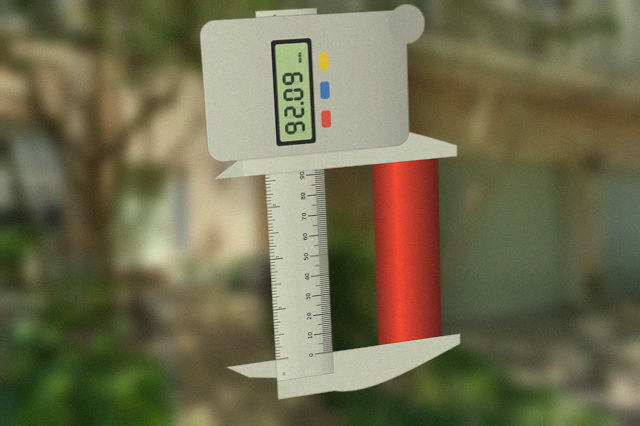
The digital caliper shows 92.09 mm
